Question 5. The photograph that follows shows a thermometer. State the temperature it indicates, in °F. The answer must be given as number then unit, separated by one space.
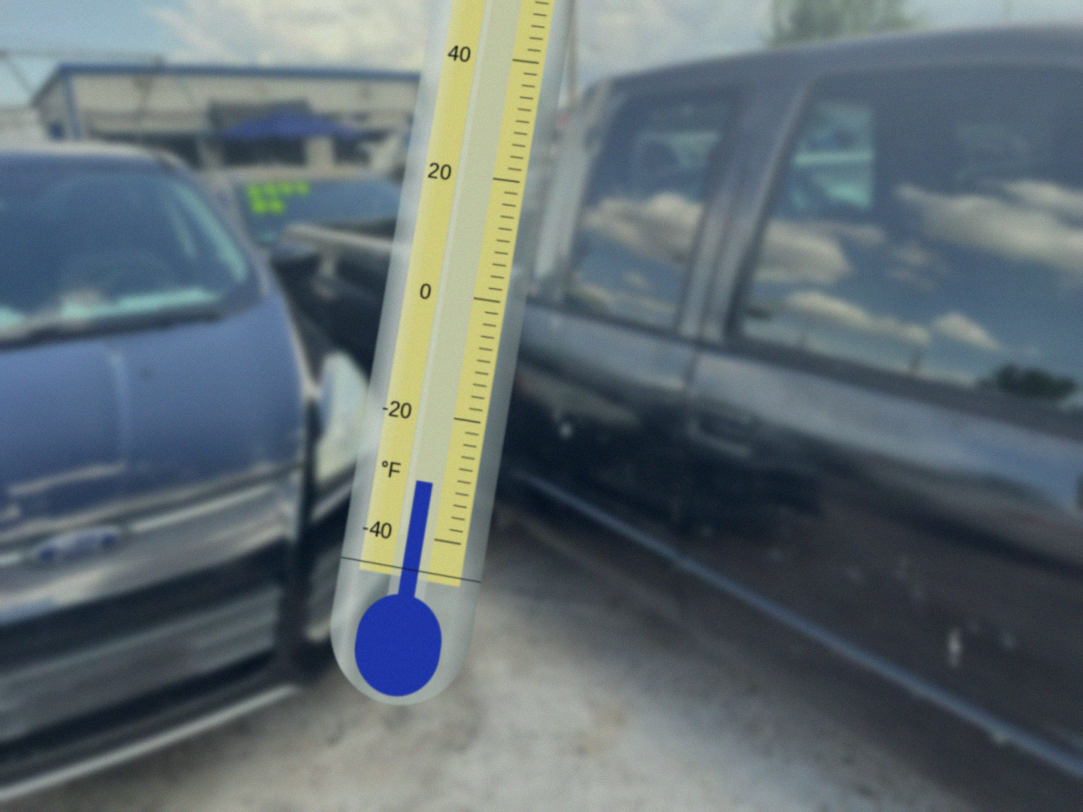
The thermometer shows -31 °F
